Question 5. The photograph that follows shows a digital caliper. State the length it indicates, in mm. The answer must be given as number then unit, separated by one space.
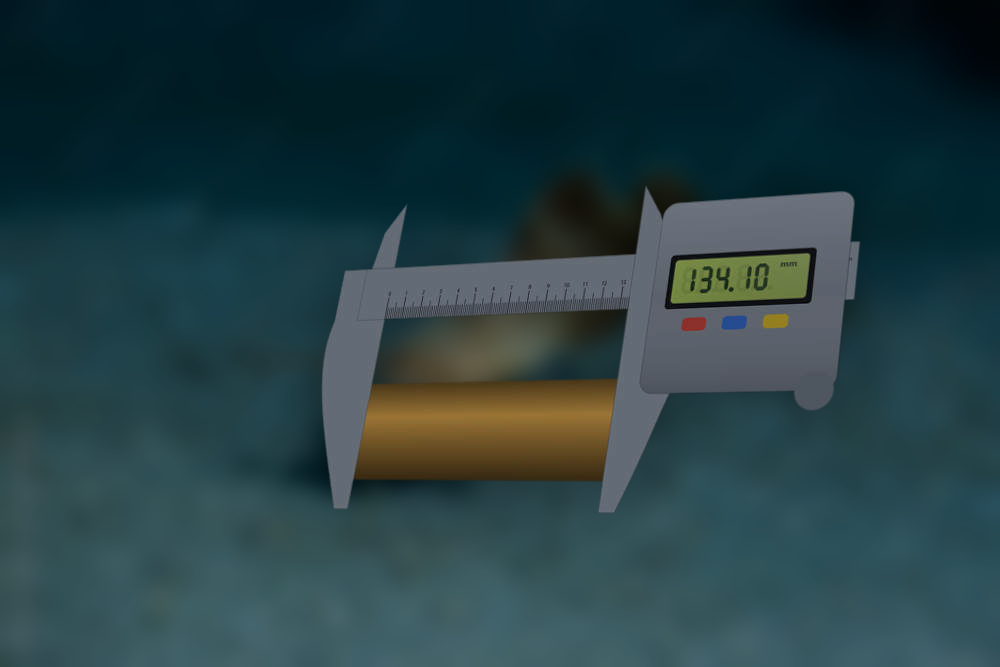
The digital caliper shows 134.10 mm
